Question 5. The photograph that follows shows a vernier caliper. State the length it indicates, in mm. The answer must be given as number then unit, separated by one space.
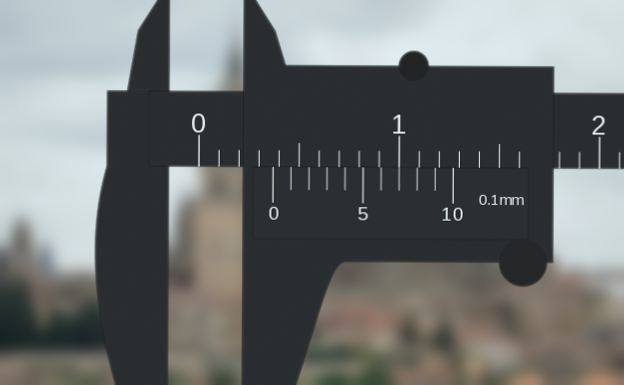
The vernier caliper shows 3.7 mm
